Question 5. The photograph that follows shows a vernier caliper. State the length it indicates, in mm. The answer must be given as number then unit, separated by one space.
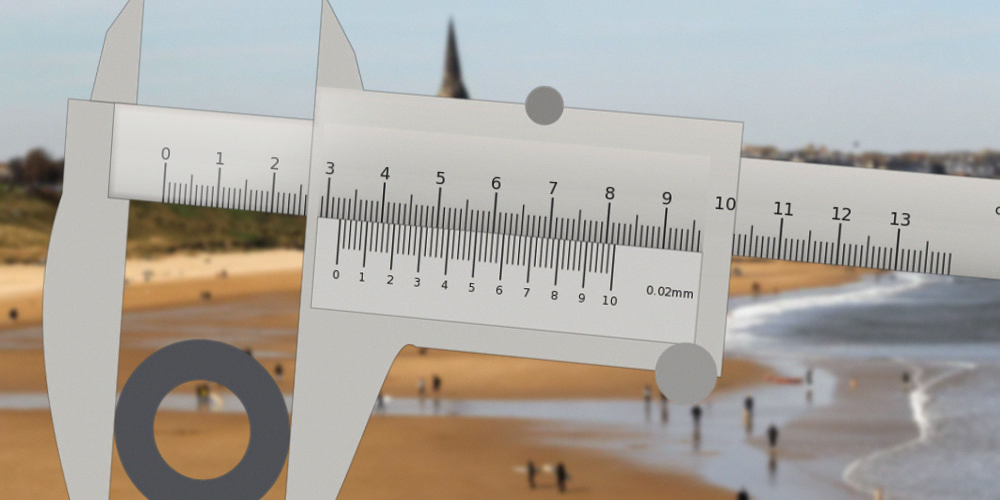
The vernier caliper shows 32.5 mm
